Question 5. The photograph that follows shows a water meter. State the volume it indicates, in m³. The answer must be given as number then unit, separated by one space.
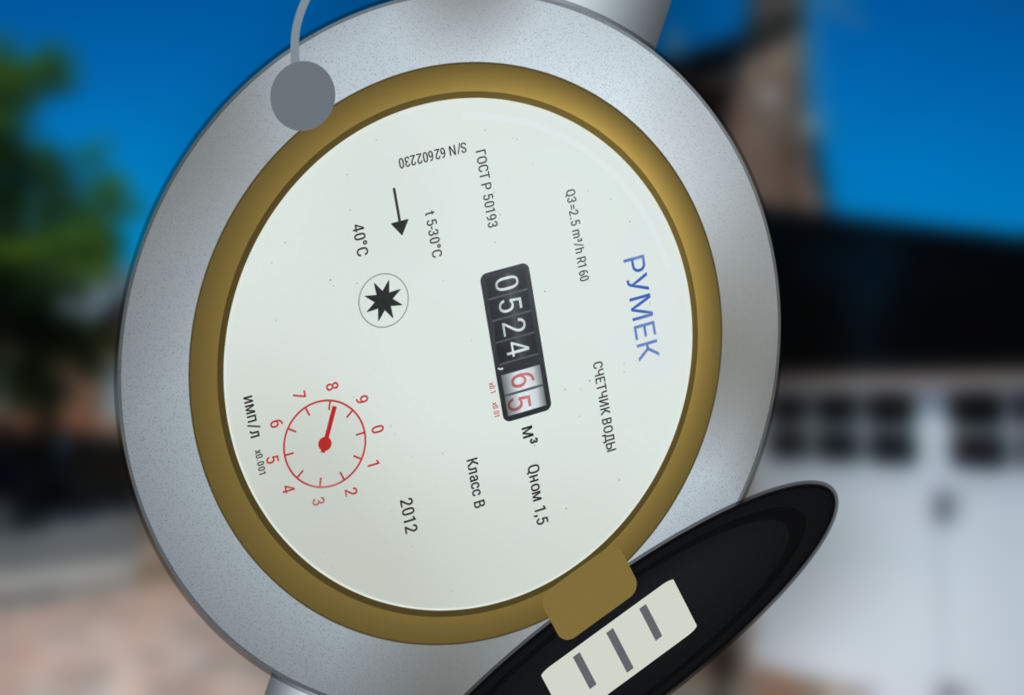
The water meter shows 524.648 m³
